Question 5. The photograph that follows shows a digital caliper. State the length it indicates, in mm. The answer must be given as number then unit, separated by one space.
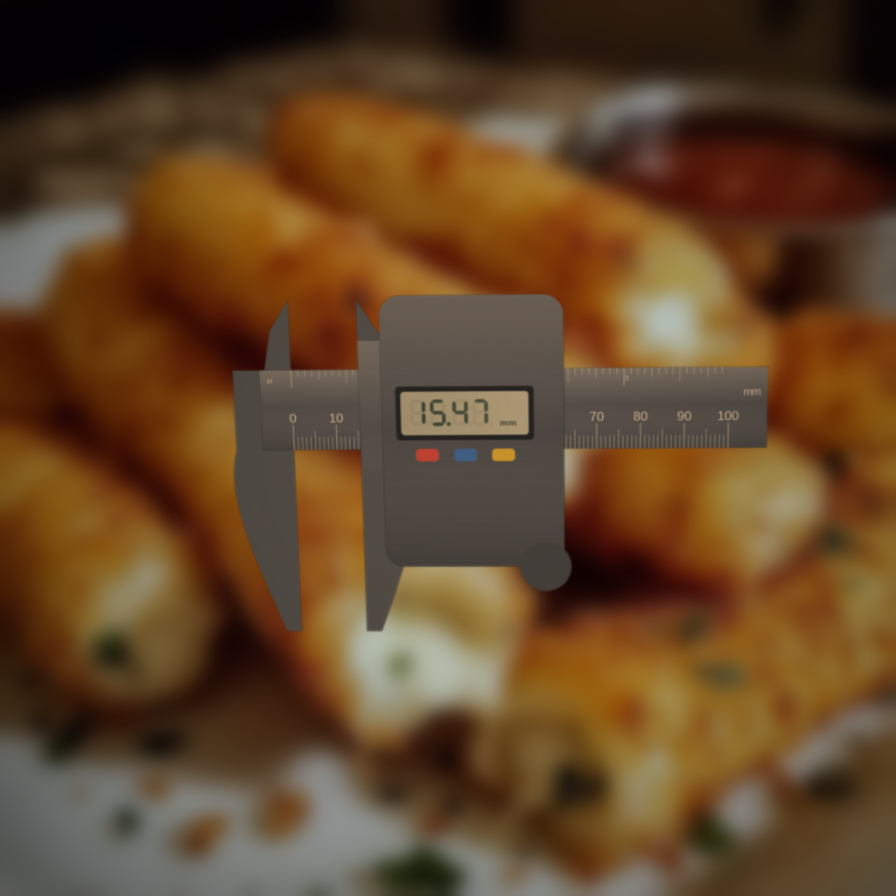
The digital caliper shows 15.47 mm
